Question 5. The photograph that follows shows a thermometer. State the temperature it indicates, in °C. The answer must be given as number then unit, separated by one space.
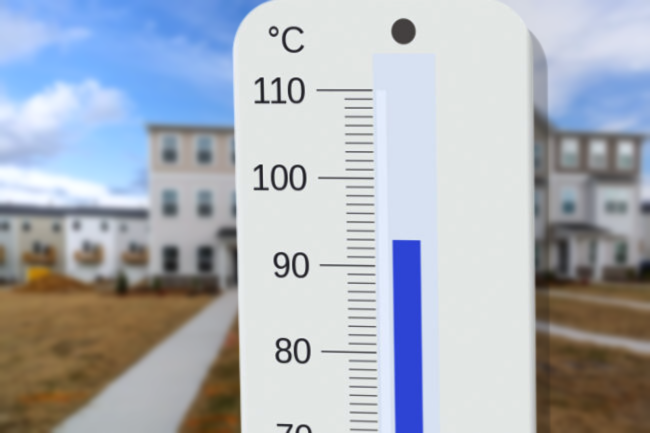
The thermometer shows 93 °C
